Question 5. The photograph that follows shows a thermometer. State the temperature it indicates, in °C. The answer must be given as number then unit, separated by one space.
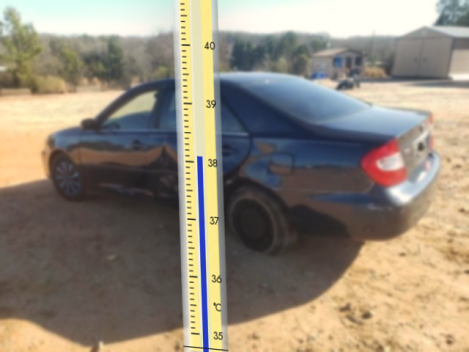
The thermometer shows 38.1 °C
